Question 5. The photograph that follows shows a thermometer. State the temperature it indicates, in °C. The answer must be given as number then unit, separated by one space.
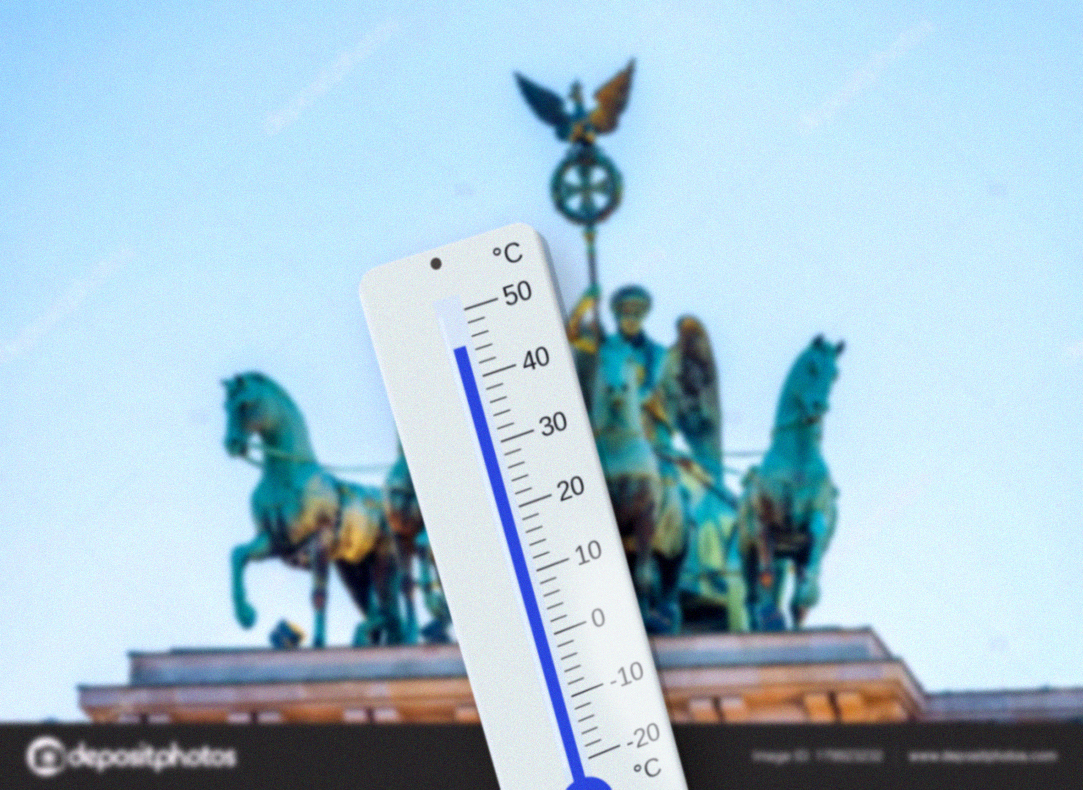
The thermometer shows 45 °C
